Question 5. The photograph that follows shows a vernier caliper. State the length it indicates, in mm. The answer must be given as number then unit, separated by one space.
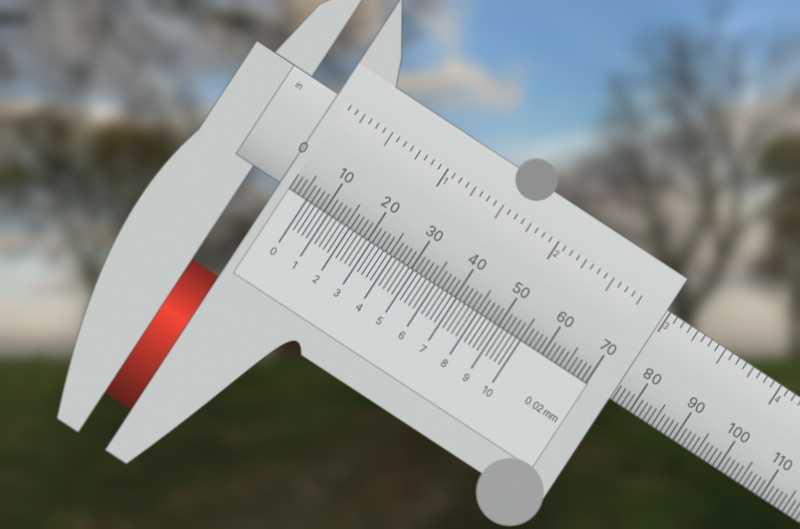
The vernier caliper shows 6.0 mm
